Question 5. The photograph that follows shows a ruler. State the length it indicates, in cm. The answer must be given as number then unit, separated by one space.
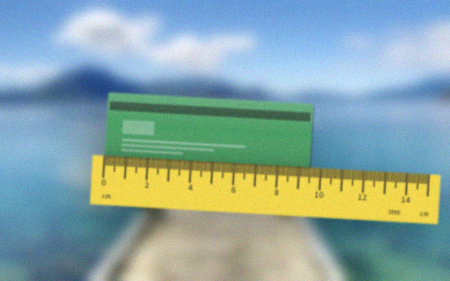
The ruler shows 9.5 cm
